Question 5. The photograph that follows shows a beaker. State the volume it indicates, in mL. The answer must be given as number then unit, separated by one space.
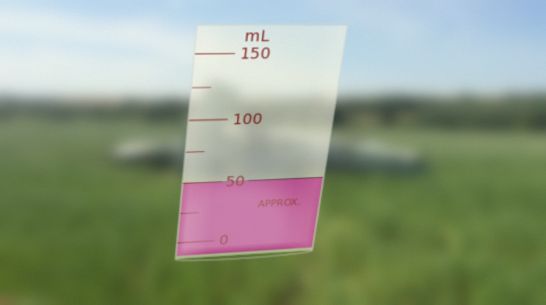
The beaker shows 50 mL
